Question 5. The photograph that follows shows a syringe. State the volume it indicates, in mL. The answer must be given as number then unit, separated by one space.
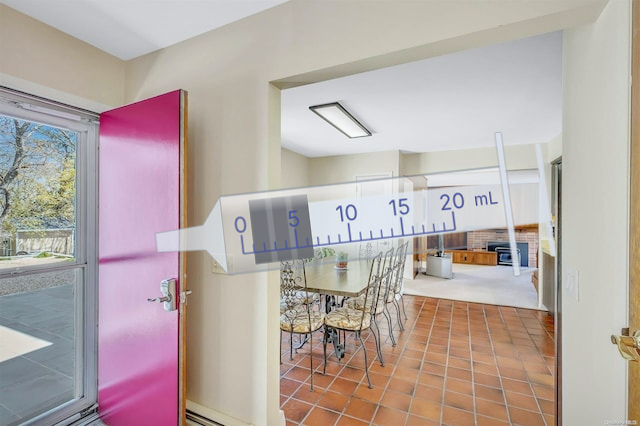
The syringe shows 1 mL
